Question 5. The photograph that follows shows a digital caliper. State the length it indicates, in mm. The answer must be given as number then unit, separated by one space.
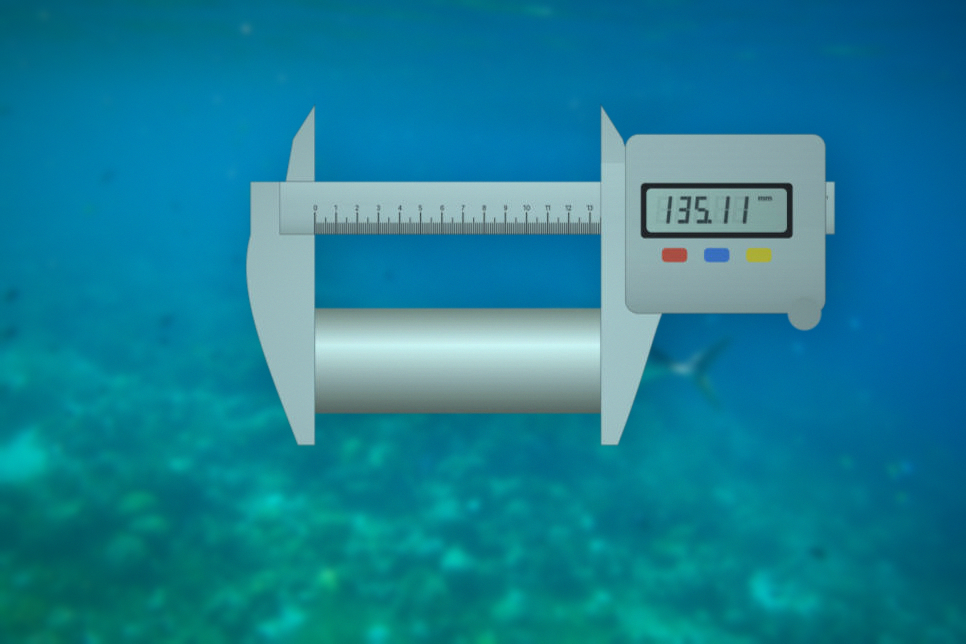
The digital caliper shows 135.11 mm
